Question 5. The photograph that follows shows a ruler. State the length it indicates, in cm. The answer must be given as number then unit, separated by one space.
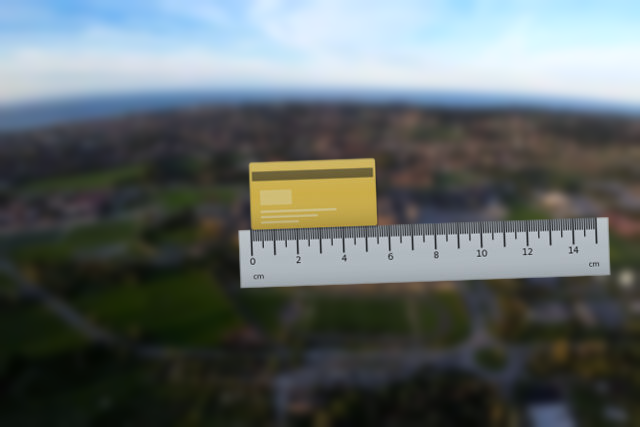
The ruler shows 5.5 cm
